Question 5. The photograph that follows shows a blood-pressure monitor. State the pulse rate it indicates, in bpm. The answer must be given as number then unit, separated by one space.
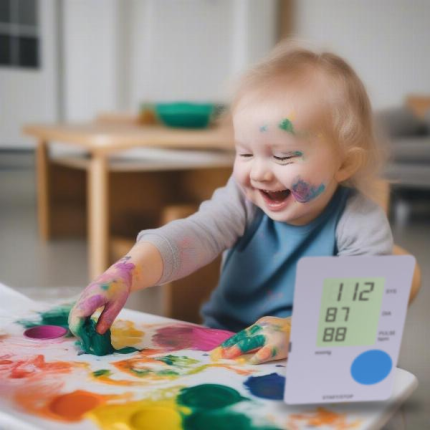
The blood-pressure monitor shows 88 bpm
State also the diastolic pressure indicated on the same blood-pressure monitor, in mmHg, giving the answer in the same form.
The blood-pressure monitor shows 87 mmHg
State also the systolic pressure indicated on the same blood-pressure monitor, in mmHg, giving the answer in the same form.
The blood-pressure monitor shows 112 mmHg
